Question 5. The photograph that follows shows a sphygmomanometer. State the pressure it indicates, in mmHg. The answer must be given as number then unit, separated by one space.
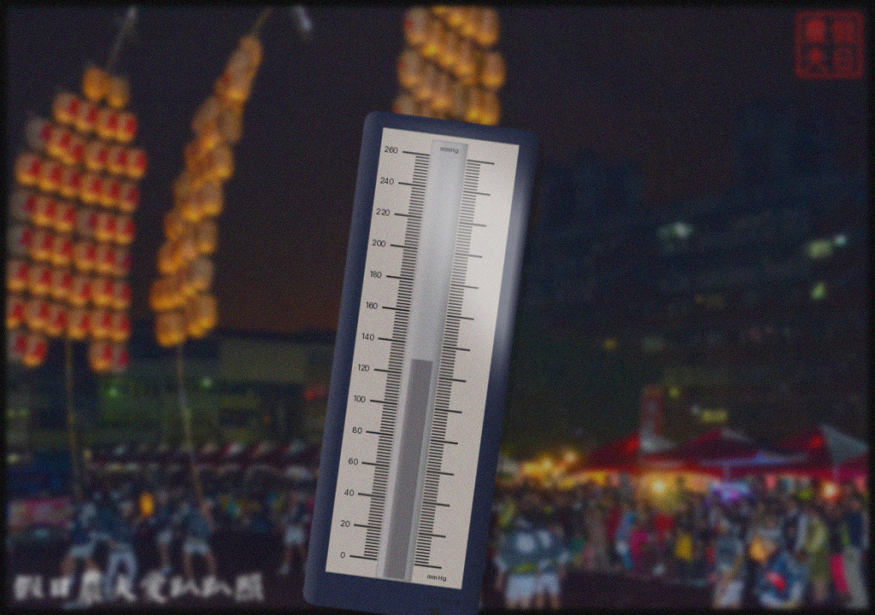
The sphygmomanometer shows 130 mmHg
